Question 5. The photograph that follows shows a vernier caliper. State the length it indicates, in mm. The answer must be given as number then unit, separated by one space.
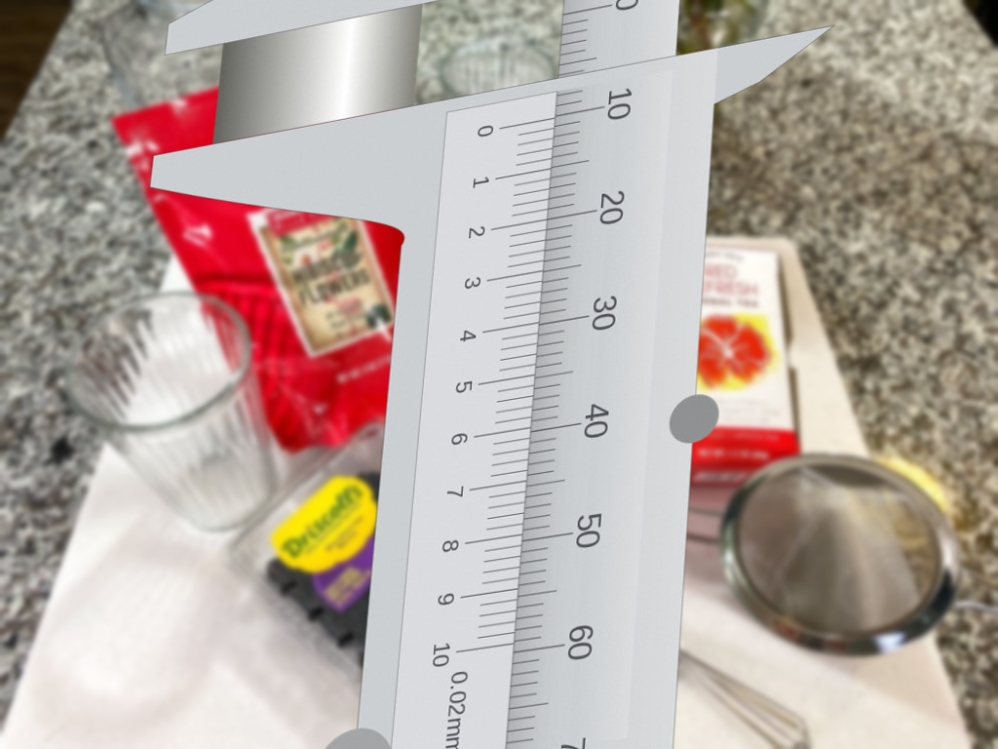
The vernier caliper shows 10.2 mm
